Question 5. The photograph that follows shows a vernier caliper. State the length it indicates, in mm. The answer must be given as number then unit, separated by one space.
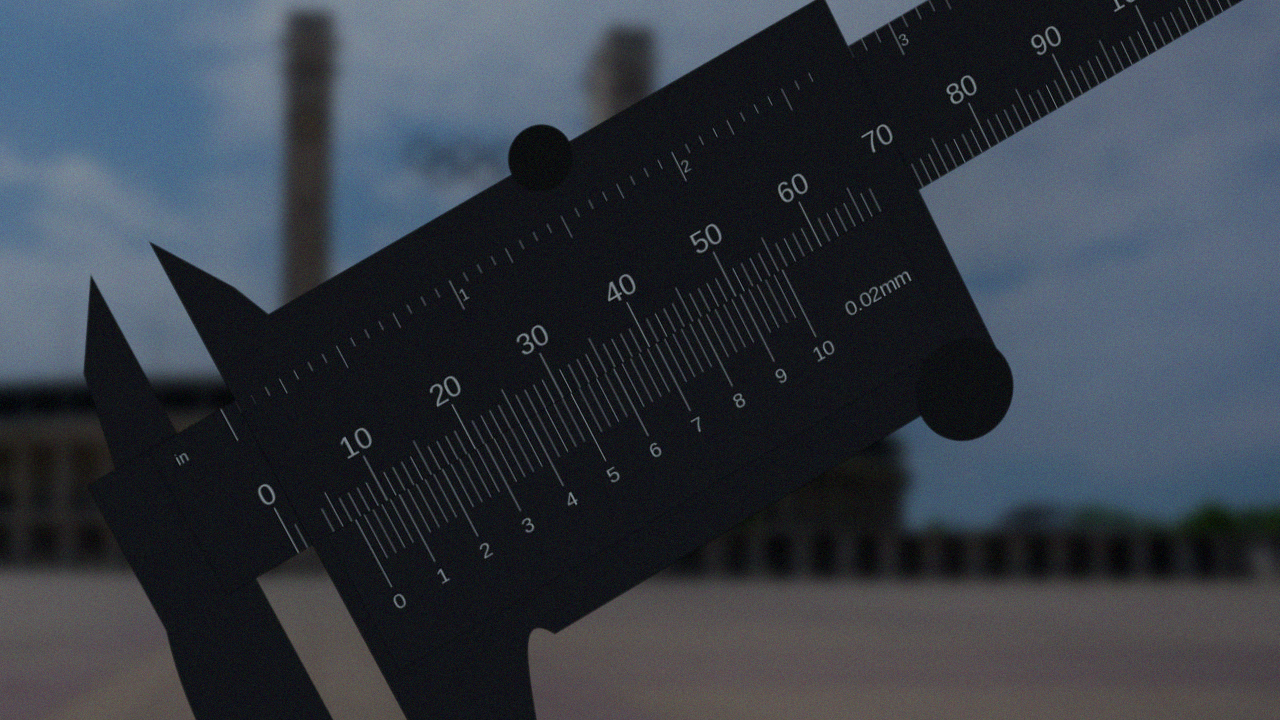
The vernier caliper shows 6.4 mm
